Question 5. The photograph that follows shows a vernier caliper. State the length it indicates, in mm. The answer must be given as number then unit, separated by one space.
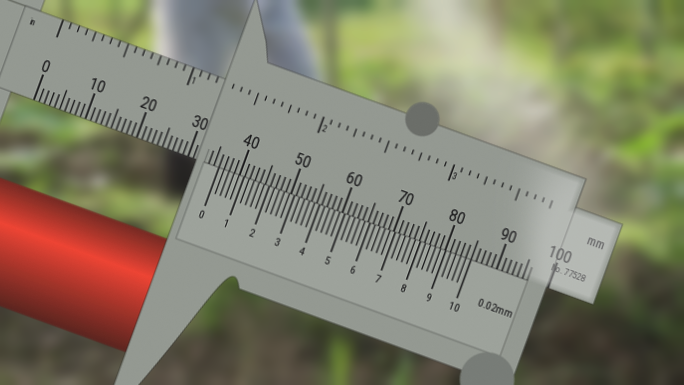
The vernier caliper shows 36.0 mm
